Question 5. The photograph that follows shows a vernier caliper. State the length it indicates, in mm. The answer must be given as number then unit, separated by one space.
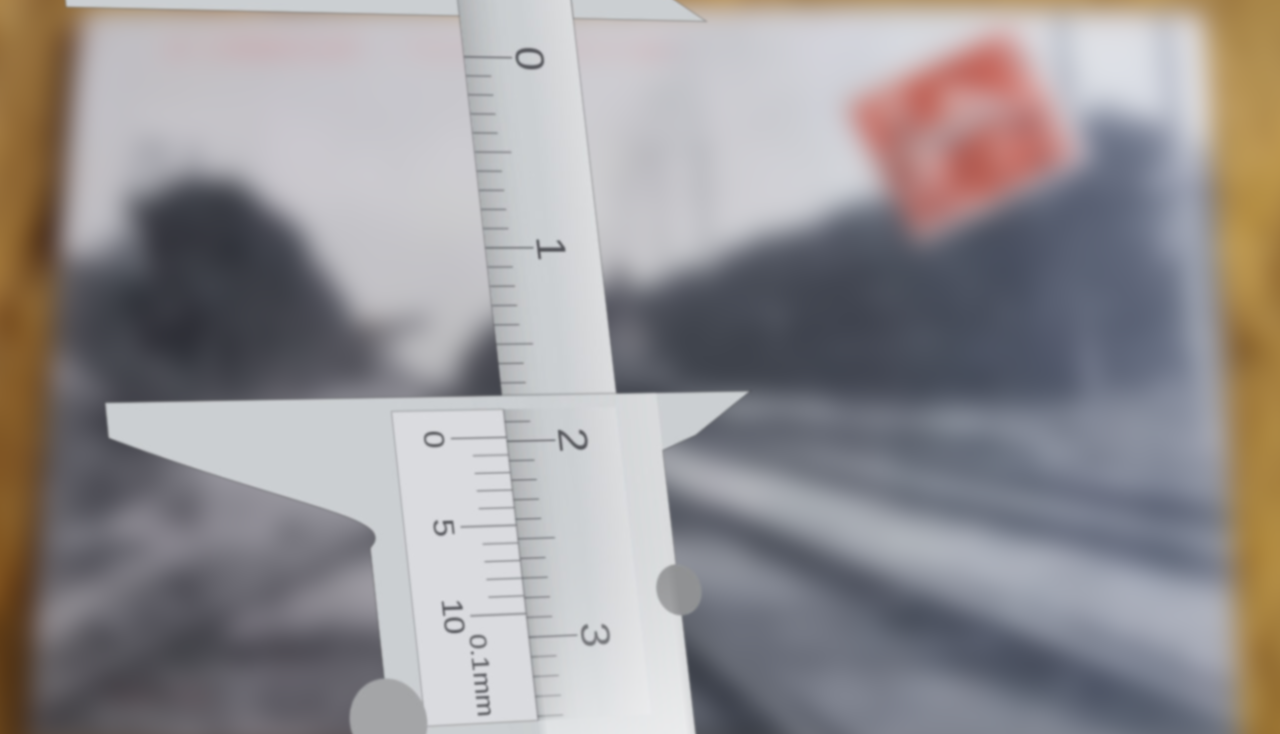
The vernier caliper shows 19.8 mm
